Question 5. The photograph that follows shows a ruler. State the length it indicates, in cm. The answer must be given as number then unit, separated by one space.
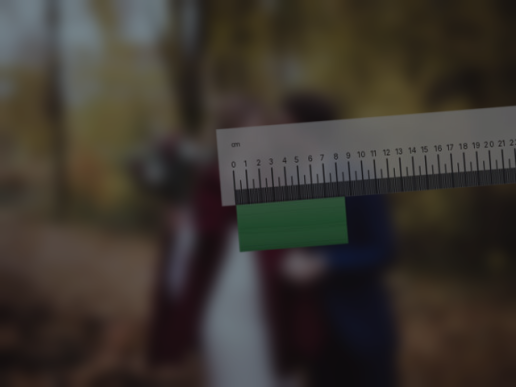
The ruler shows 8.5 cm
